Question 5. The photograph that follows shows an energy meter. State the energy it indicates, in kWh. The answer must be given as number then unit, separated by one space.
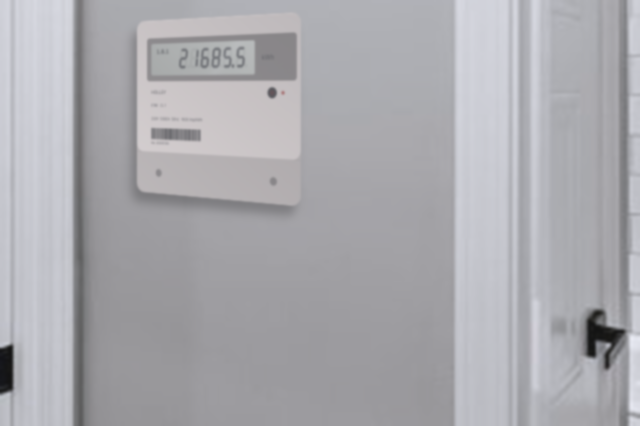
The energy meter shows 21685.5 kWh
